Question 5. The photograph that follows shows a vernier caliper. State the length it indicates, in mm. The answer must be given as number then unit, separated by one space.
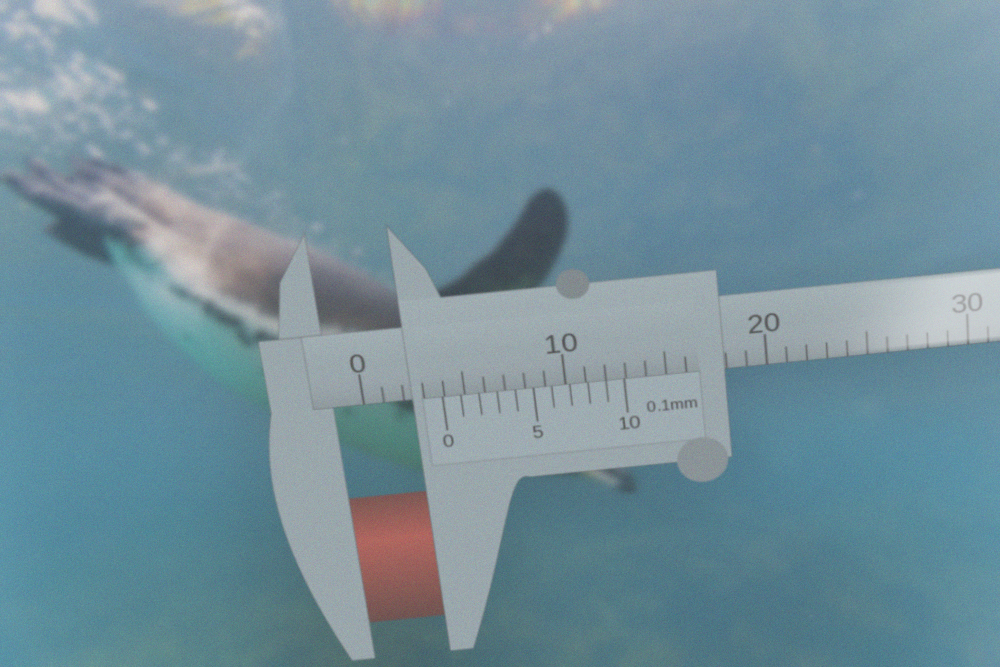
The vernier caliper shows 3.9 mm
